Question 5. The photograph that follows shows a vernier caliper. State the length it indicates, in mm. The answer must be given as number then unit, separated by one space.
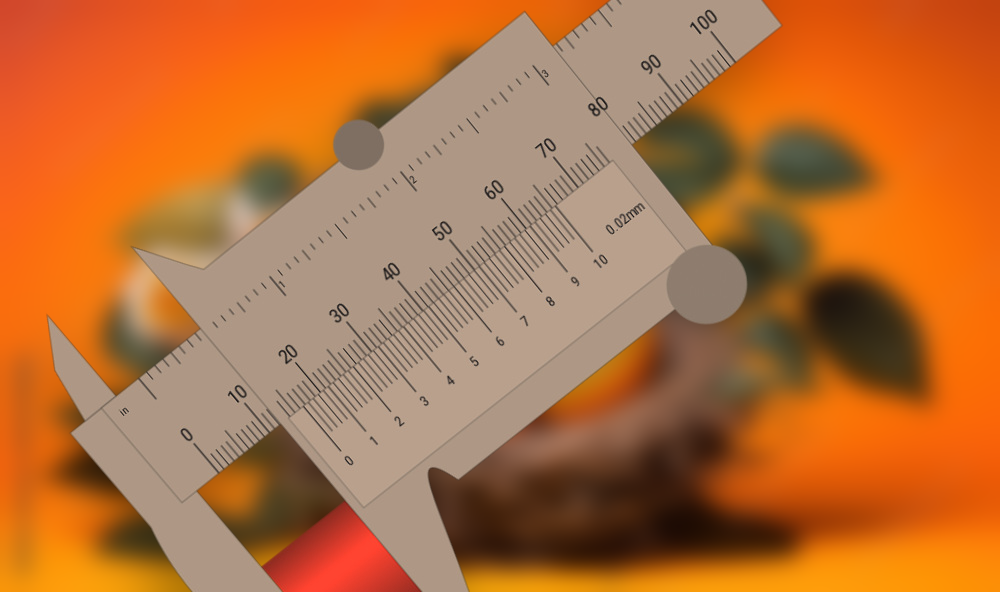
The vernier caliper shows 16.6 mm
